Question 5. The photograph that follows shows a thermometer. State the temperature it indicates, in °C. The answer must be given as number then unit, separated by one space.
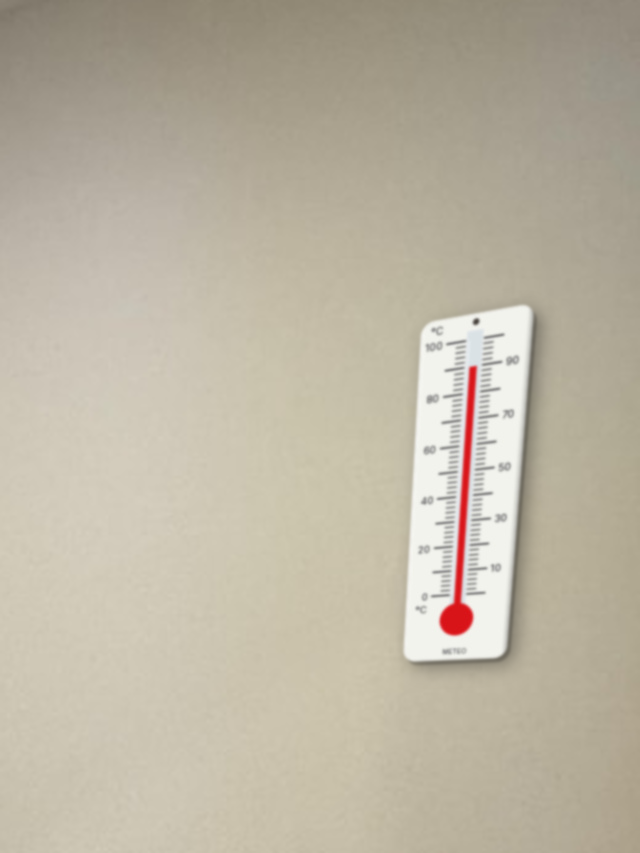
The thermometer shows 90 °C
